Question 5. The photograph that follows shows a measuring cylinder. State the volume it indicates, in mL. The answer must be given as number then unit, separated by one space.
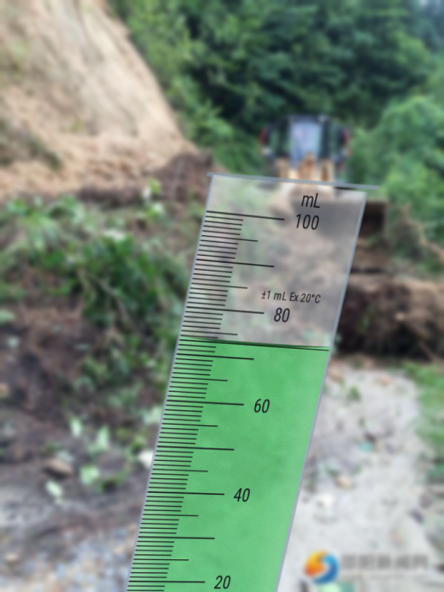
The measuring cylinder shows 73 mL
